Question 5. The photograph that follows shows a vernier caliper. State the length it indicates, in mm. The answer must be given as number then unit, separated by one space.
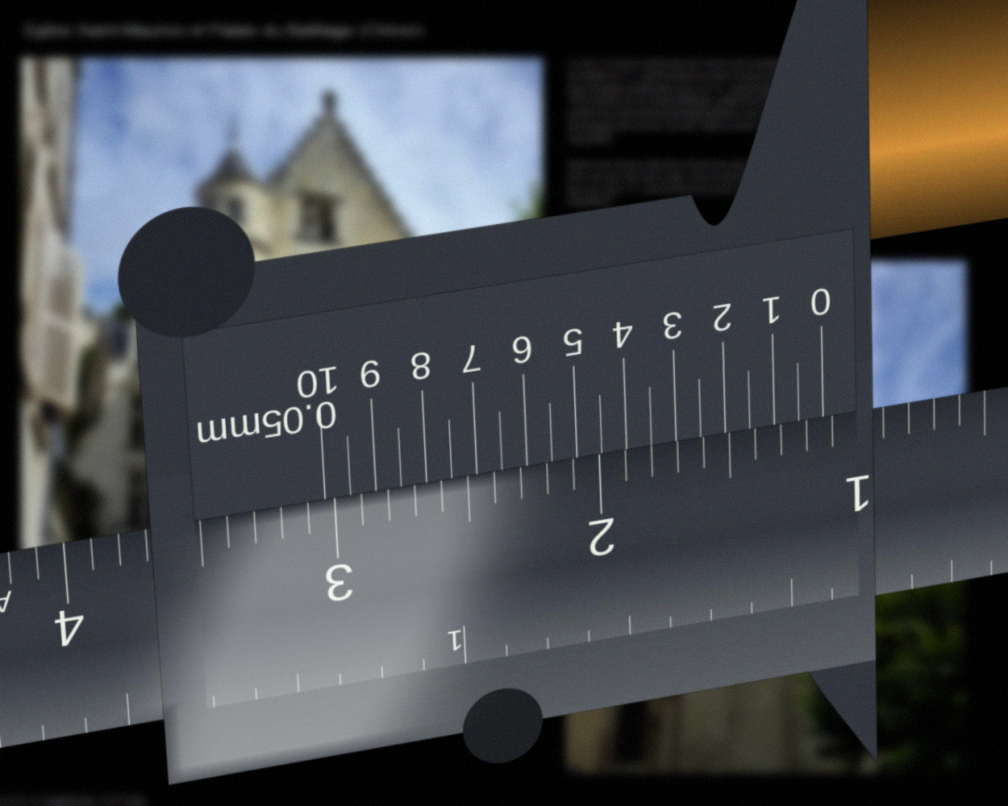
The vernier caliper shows 11.35 mm
